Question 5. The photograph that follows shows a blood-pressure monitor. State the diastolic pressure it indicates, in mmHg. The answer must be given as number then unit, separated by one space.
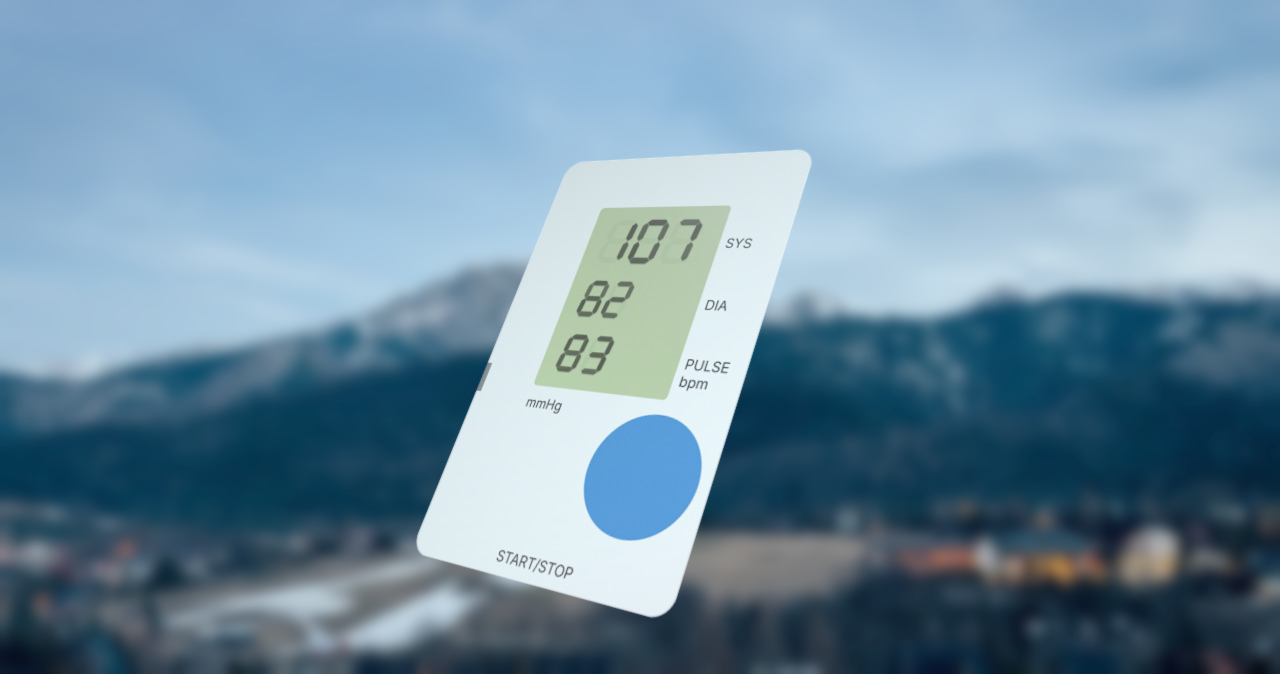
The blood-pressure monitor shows 82 mmHg
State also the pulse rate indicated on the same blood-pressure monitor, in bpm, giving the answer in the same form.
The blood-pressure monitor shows 83 bpm
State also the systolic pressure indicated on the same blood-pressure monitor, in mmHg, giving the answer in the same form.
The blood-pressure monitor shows 107 mmHg
